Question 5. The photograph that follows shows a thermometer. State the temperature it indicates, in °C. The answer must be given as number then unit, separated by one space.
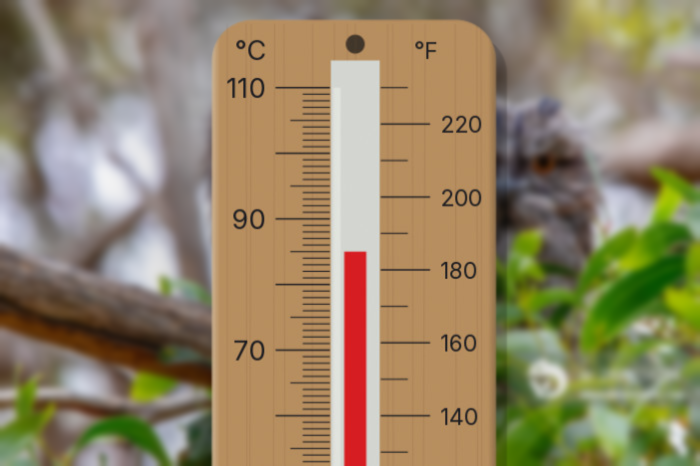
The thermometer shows 85 °C
